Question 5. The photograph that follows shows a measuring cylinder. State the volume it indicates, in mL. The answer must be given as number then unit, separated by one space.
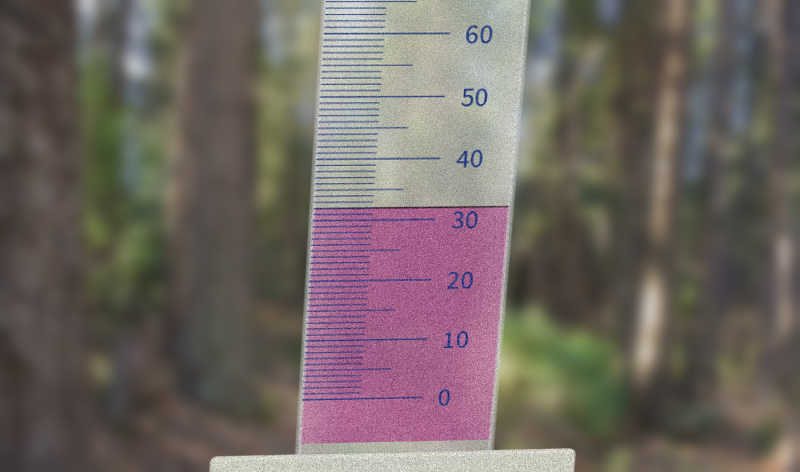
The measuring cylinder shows 32 mL
